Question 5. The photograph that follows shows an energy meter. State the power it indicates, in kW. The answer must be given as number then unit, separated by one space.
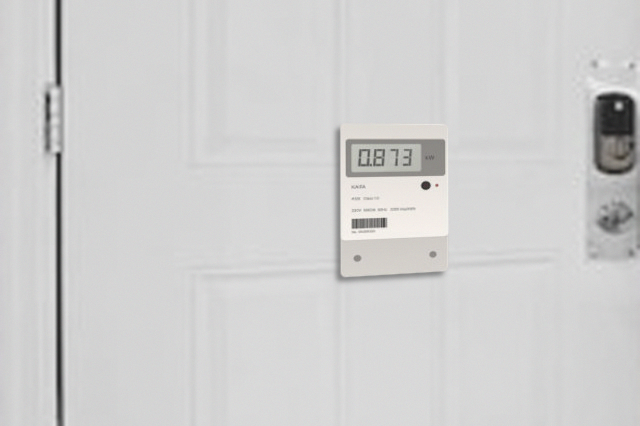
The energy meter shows 0.873 kW
